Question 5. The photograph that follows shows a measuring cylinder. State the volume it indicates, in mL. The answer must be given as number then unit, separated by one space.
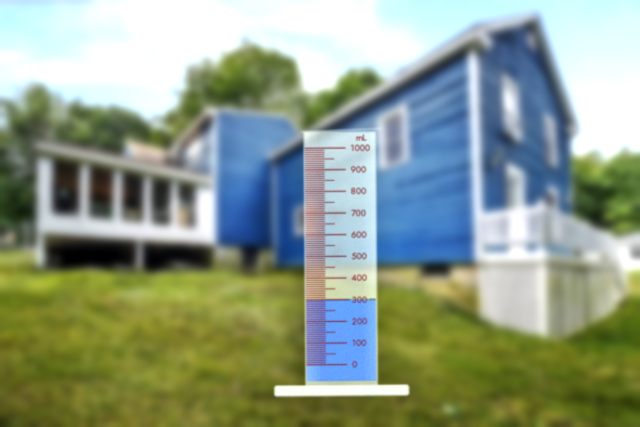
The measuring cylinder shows 300 mL
